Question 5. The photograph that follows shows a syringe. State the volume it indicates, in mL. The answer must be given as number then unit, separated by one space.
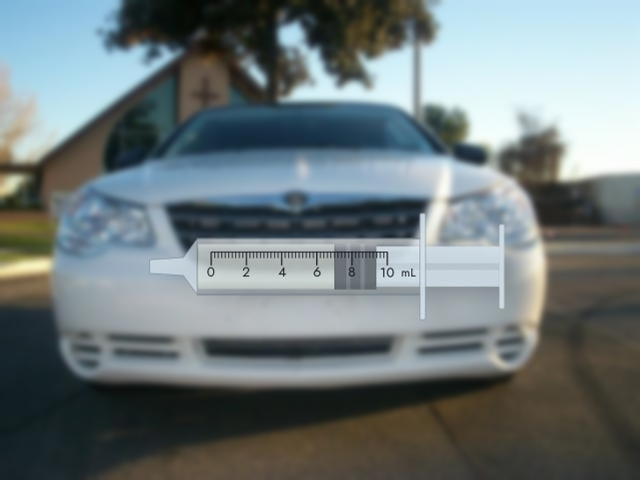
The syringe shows 7 mL
